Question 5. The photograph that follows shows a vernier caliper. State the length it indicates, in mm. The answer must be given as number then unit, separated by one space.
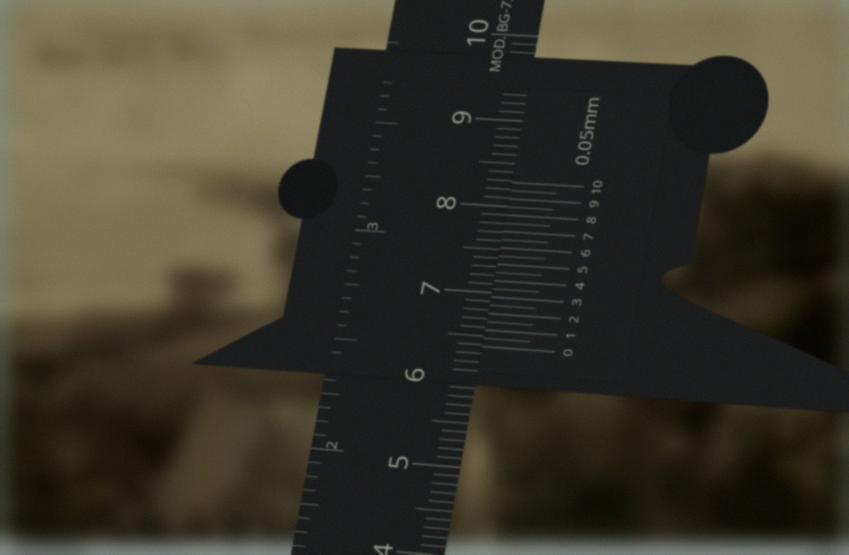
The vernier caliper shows 63.8 mm
